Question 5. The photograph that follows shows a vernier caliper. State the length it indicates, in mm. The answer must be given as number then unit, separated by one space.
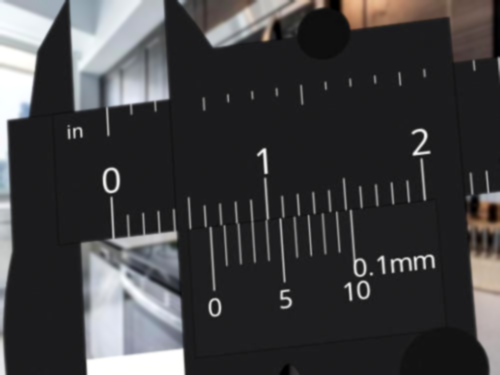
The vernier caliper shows 6.3 mm
